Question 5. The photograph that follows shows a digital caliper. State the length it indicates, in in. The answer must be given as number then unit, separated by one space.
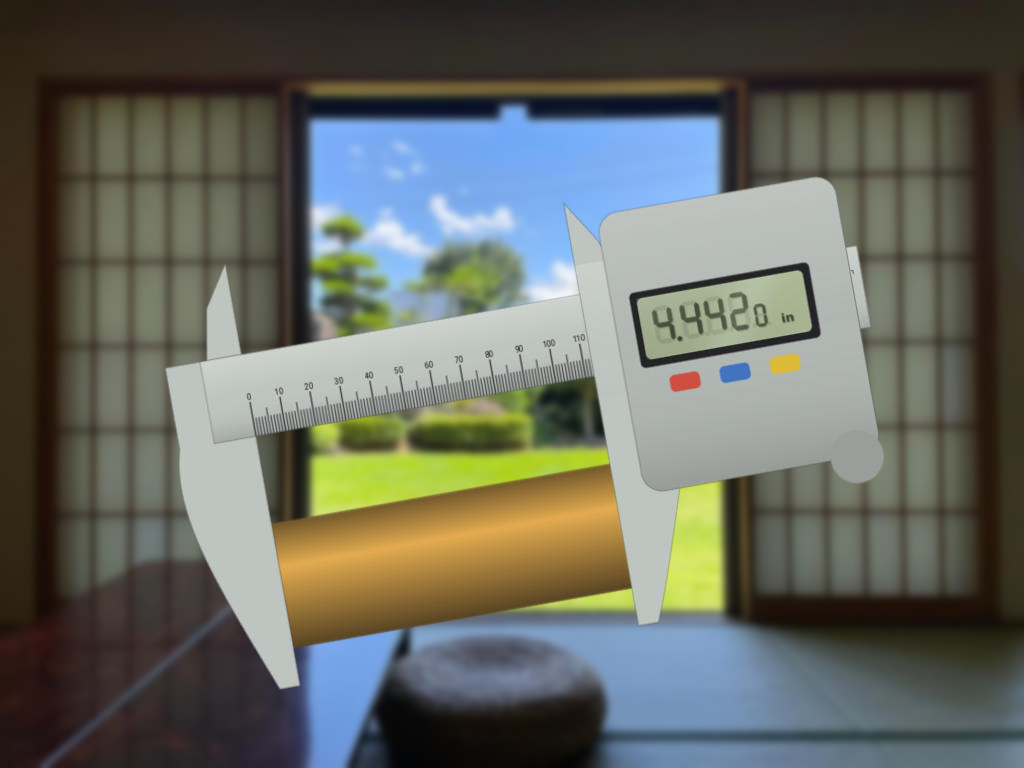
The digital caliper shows 4.4420 in
